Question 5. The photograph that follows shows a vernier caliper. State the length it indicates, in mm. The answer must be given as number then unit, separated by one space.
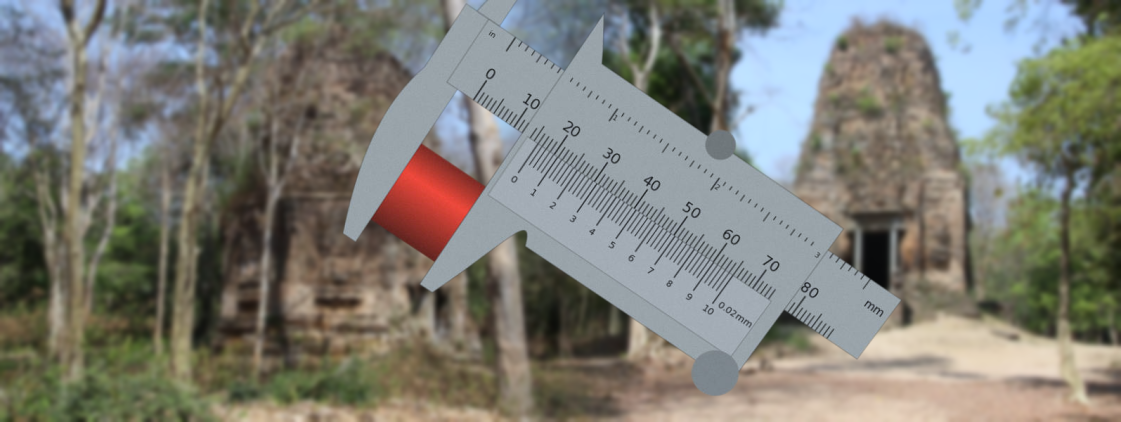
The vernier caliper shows 16.0 mm
